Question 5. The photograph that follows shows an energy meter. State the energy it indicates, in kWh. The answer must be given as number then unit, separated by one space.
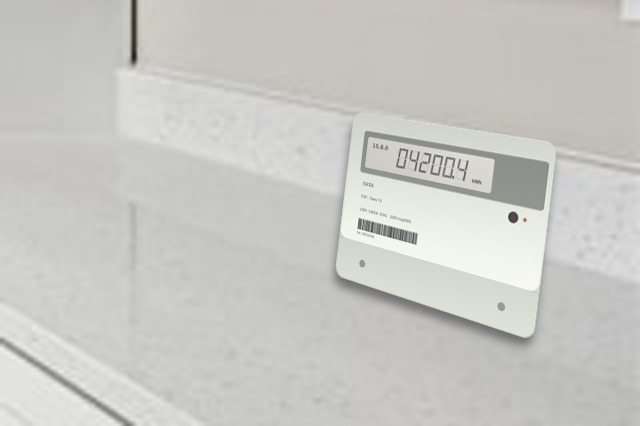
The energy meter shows 4200.4 kWh
